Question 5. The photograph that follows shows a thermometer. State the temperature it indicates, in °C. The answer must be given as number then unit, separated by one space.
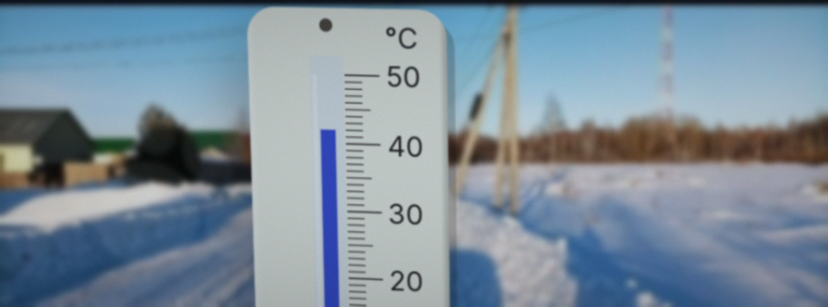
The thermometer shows 42 °C
